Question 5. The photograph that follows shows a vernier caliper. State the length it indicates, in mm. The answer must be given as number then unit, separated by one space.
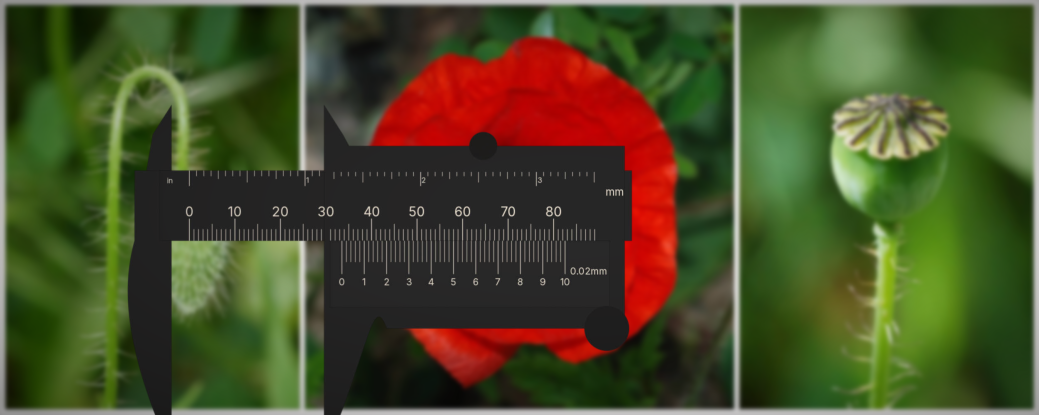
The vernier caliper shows 33.5 mm
